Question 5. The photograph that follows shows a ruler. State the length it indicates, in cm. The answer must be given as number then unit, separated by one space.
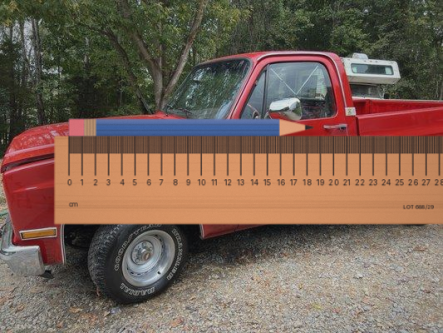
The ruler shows 18.5 cm
